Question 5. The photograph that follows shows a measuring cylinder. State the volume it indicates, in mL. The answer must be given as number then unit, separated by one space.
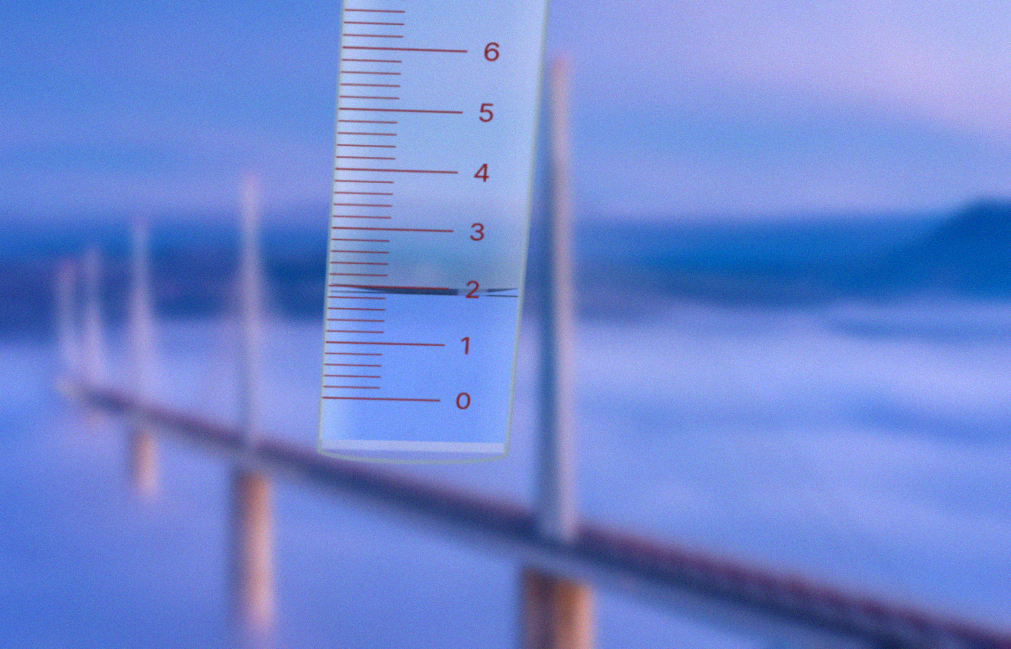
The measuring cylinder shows 1.9 mL
